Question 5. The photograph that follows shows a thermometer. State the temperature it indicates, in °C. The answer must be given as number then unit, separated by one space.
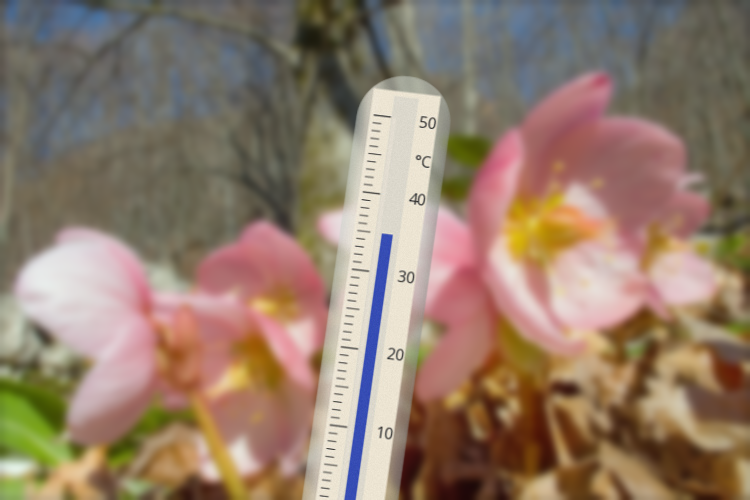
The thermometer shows 35 °C
